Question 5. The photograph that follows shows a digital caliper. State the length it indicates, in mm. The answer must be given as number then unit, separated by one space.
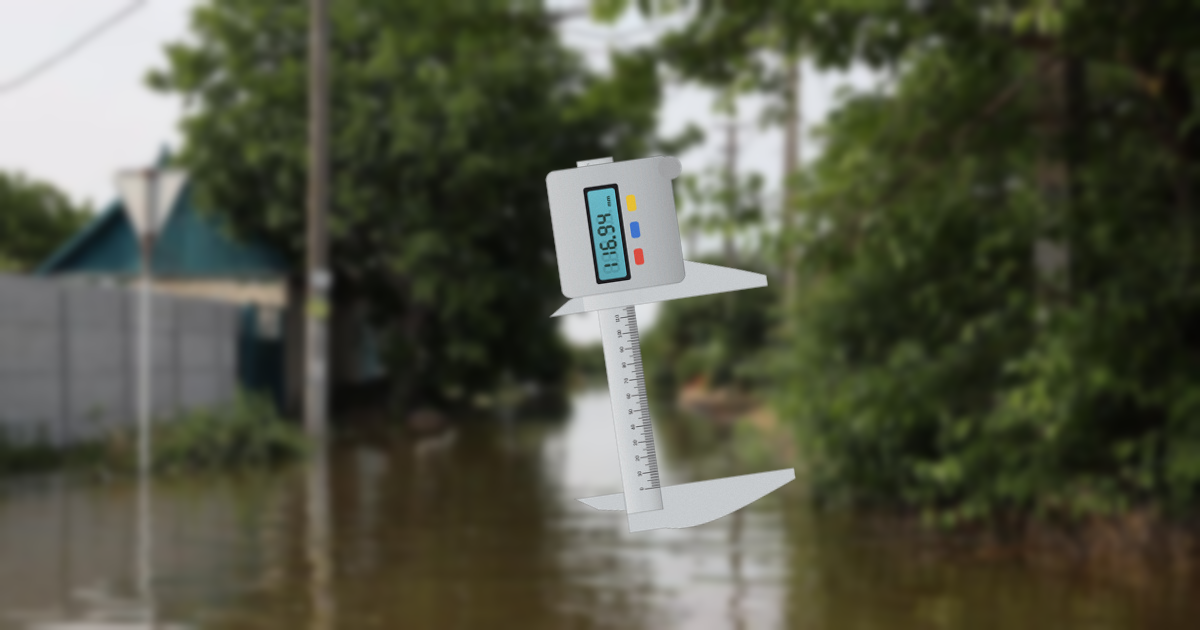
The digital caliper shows 116.94 mm
